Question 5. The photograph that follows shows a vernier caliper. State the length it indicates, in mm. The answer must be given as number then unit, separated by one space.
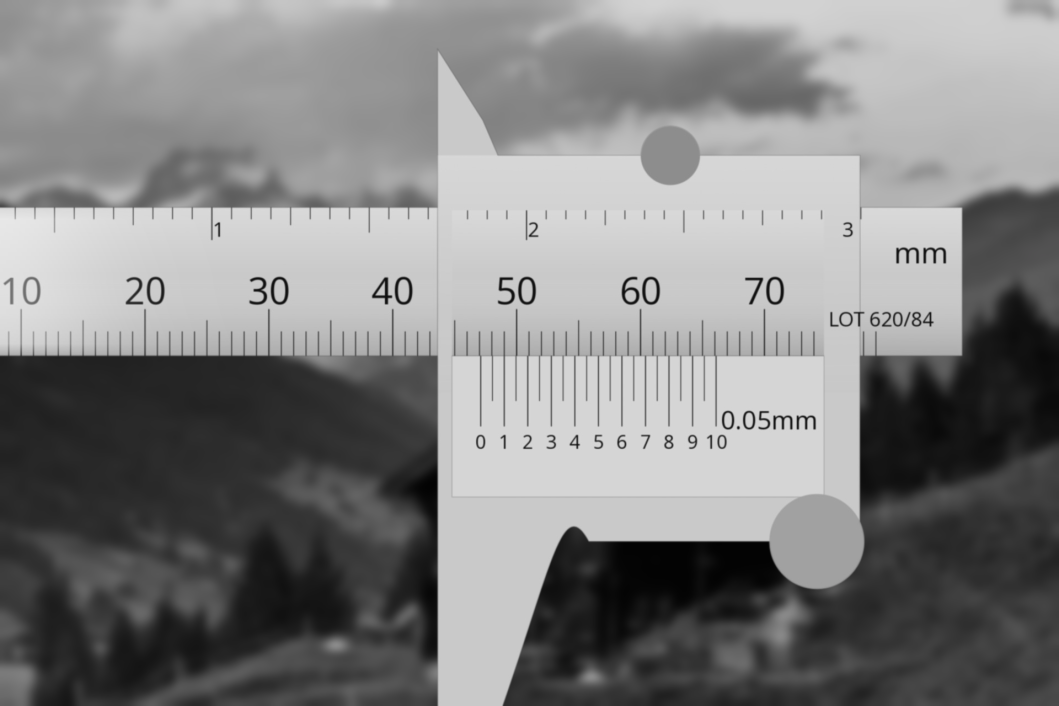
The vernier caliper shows 47.1 mm
